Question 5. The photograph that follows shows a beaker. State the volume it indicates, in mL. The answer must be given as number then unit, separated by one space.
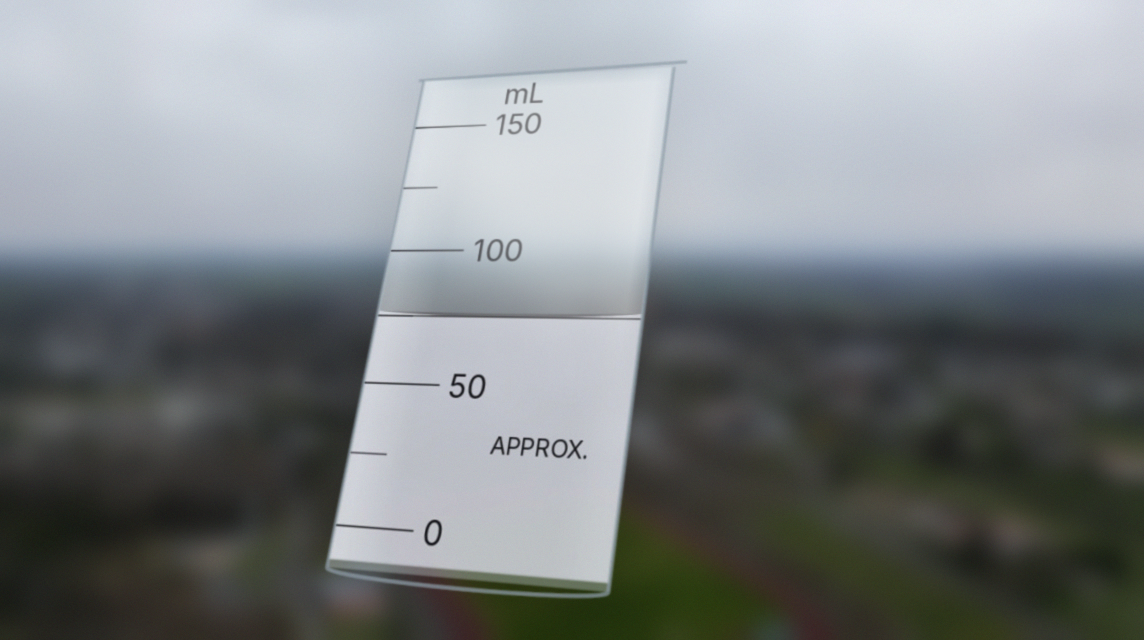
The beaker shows 75 mL
